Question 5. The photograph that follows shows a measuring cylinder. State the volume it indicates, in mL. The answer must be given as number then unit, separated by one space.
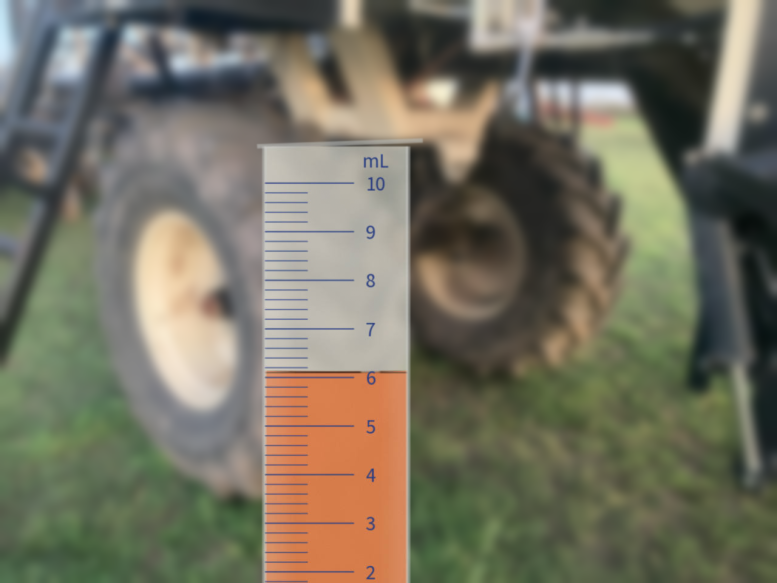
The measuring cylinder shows 6.1 mL
